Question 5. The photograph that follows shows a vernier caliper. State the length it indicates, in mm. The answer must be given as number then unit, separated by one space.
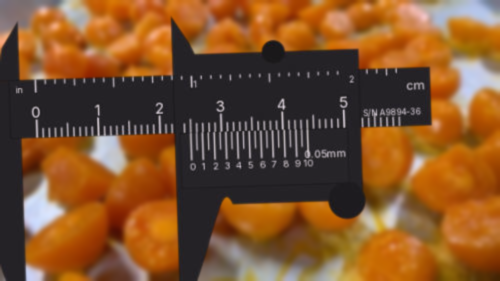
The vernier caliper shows 25.0 mm
